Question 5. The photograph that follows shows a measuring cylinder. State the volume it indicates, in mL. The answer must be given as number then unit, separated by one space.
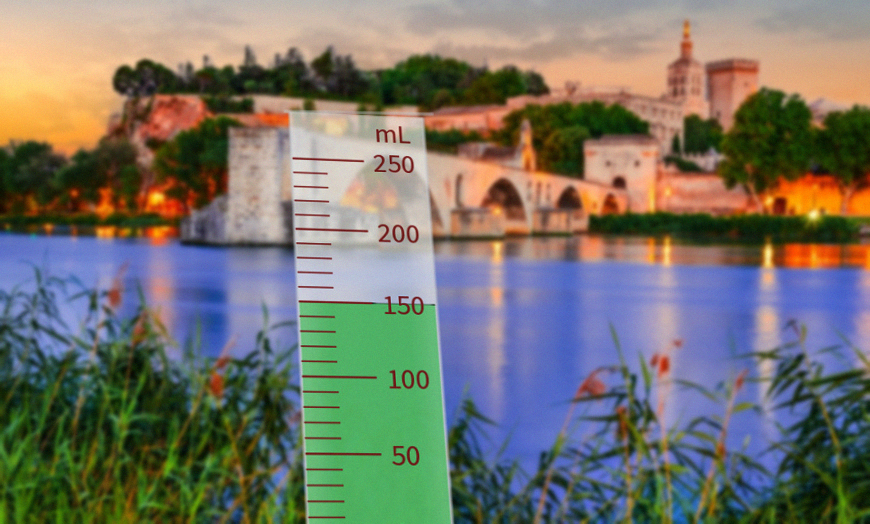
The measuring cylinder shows 150 mL
